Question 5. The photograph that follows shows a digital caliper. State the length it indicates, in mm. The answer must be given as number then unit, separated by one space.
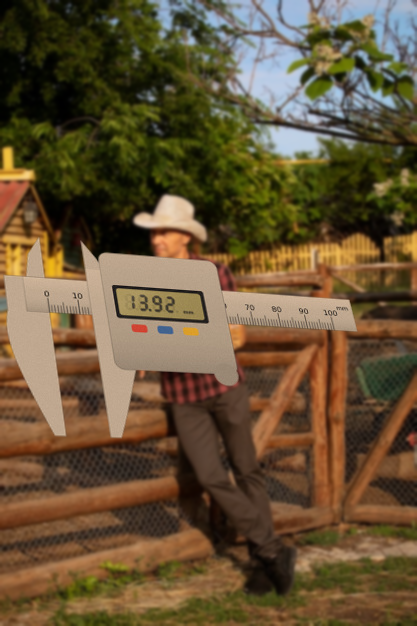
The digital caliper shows 13.92 mm
